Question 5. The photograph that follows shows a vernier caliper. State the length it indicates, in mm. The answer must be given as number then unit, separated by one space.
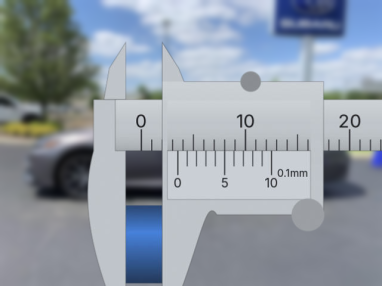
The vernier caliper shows 3.5 mm
